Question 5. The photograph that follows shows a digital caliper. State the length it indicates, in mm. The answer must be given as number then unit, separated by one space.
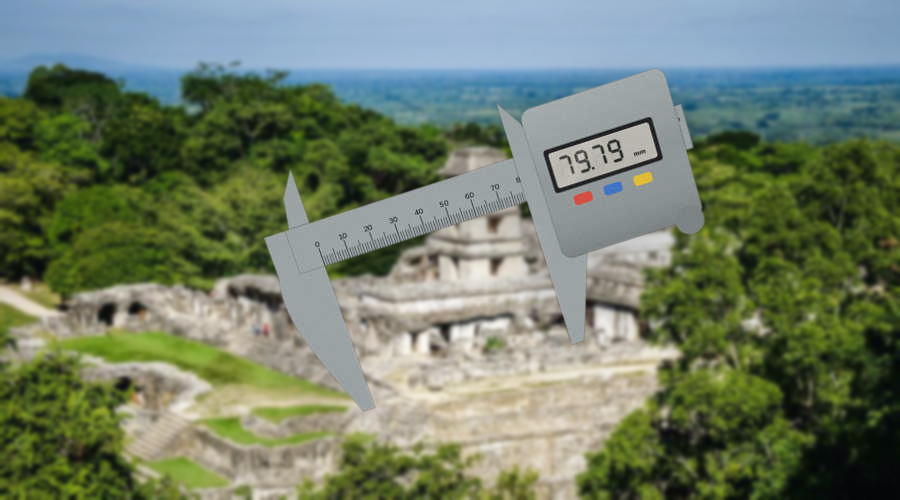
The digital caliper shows 79.79 mm
